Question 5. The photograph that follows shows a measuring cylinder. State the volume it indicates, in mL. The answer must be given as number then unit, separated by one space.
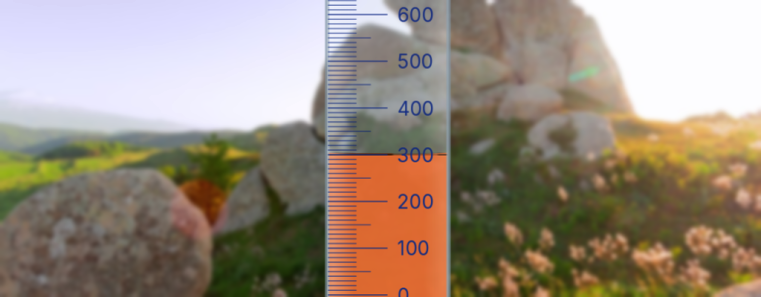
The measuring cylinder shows 300 mL
